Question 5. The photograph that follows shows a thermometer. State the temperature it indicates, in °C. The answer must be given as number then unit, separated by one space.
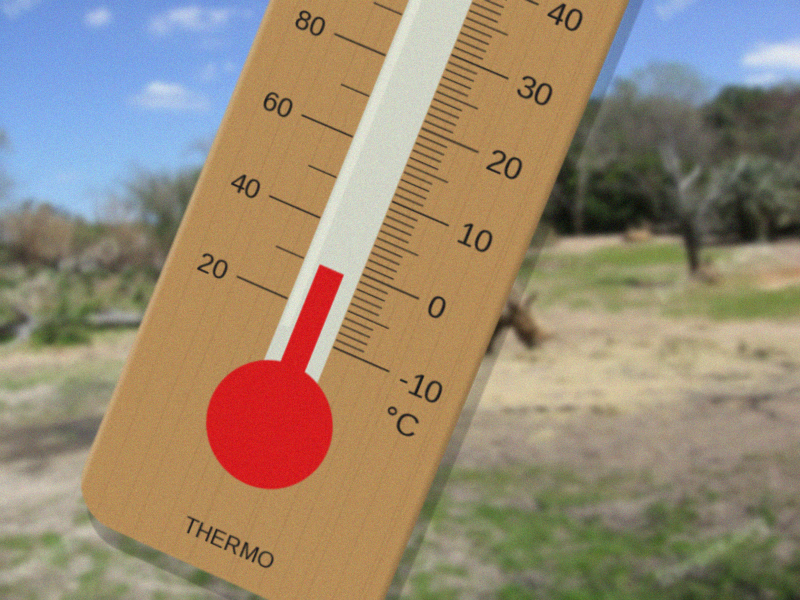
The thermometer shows -1 °C
